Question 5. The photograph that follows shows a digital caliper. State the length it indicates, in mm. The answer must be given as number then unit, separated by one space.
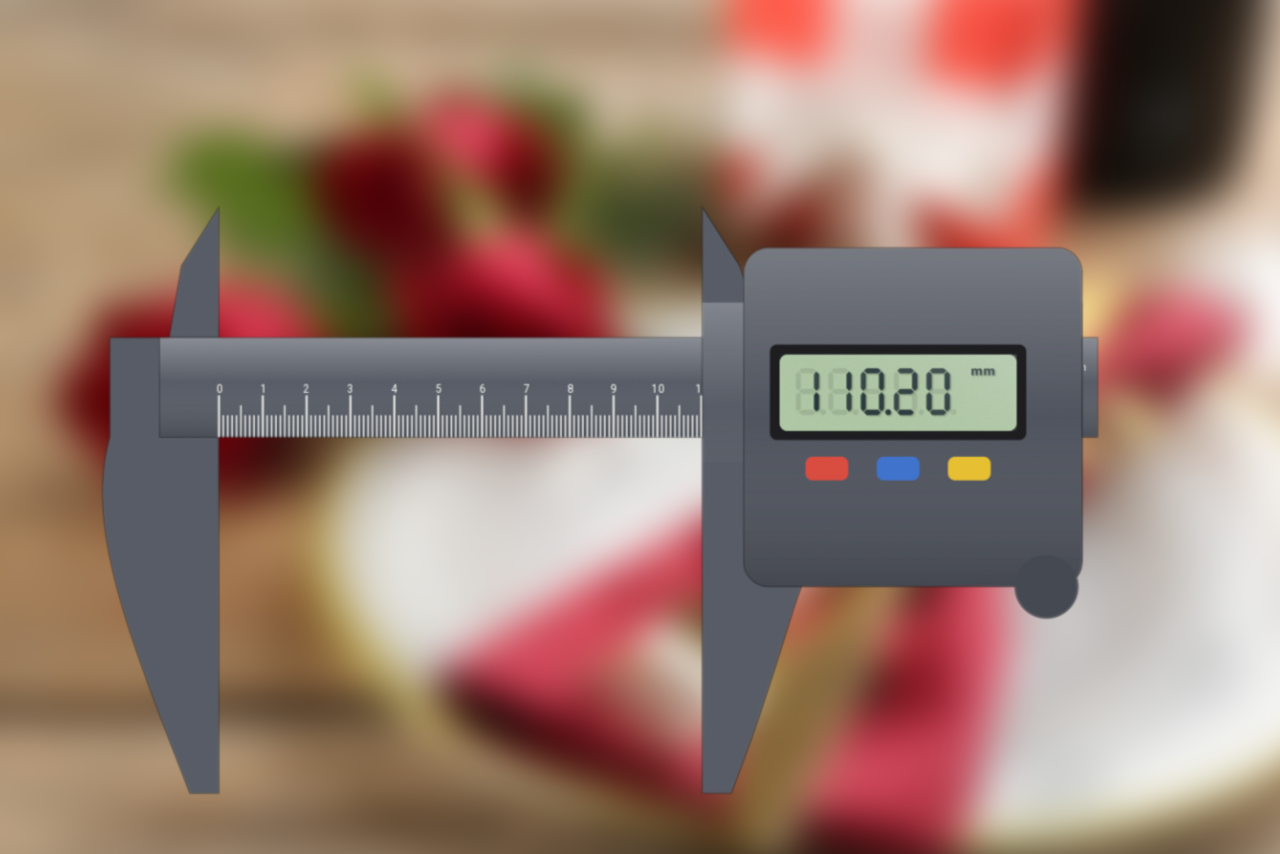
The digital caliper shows 110.20 mm
